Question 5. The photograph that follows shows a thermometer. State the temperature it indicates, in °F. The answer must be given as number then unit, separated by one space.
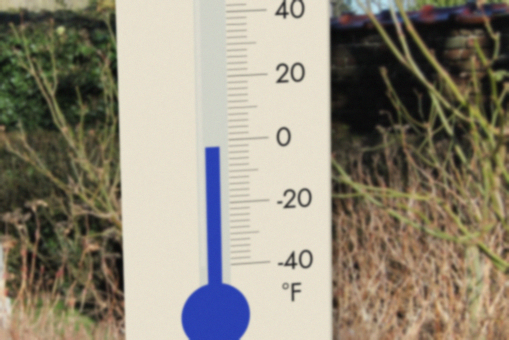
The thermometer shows -2 °F
